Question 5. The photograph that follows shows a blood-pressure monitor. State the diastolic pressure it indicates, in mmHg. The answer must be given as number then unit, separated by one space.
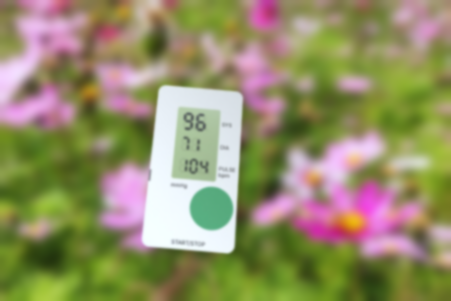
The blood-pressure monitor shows 71 mmHg
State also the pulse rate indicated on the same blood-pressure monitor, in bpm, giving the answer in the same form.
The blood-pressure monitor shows 104 bpm
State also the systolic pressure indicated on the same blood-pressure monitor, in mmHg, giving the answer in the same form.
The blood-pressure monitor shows 96 mmHg
